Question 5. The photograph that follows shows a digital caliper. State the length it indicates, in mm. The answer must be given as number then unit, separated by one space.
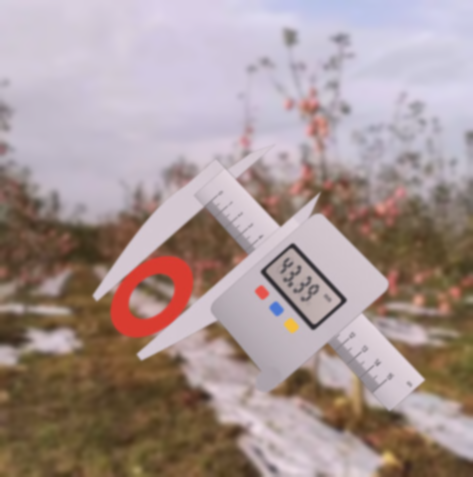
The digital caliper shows 43.39 mm
